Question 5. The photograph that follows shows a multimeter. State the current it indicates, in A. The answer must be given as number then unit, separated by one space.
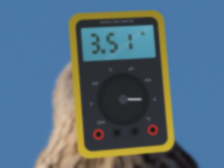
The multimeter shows 3.51 A
